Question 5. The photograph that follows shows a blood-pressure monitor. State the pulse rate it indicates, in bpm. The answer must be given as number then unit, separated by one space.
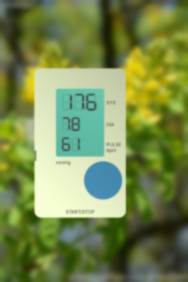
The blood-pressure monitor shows 61 bpm
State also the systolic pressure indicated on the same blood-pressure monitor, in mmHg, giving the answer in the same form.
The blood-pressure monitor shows 176 mmHg
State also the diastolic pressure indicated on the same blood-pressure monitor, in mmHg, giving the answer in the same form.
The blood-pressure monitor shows 78 mmHg
